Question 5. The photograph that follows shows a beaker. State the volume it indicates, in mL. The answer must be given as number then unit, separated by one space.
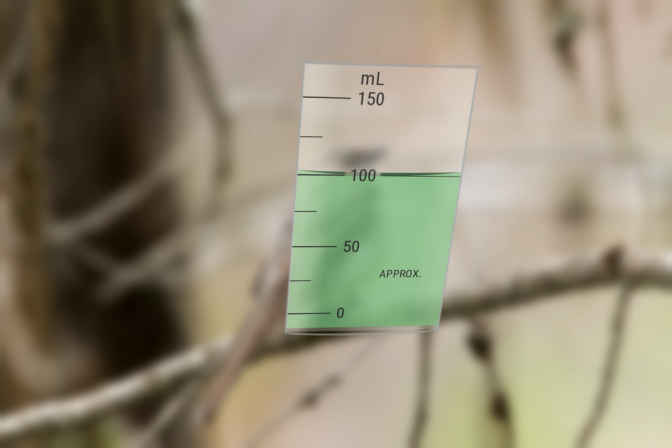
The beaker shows 100 mL
